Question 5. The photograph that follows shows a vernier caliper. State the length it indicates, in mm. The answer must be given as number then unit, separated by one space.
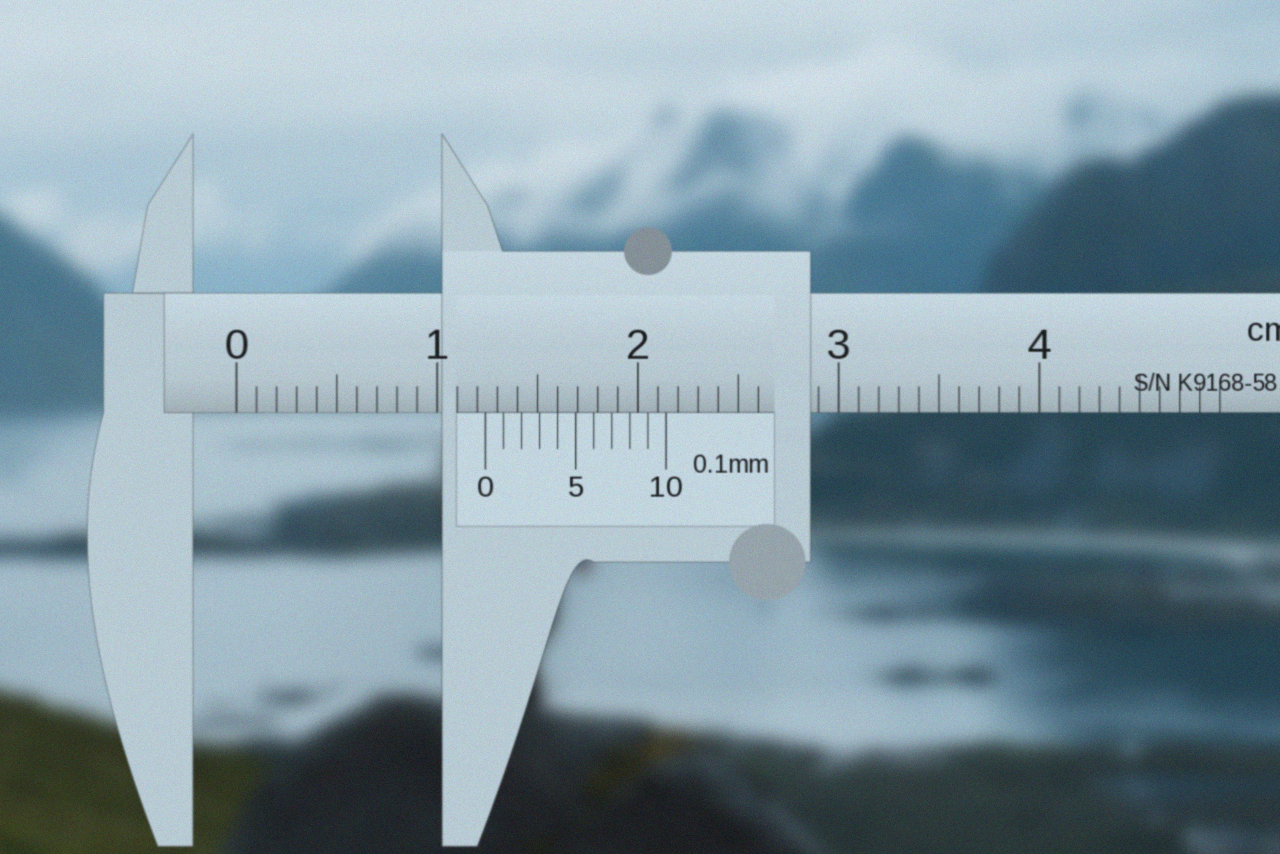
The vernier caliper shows 12.4 mm
